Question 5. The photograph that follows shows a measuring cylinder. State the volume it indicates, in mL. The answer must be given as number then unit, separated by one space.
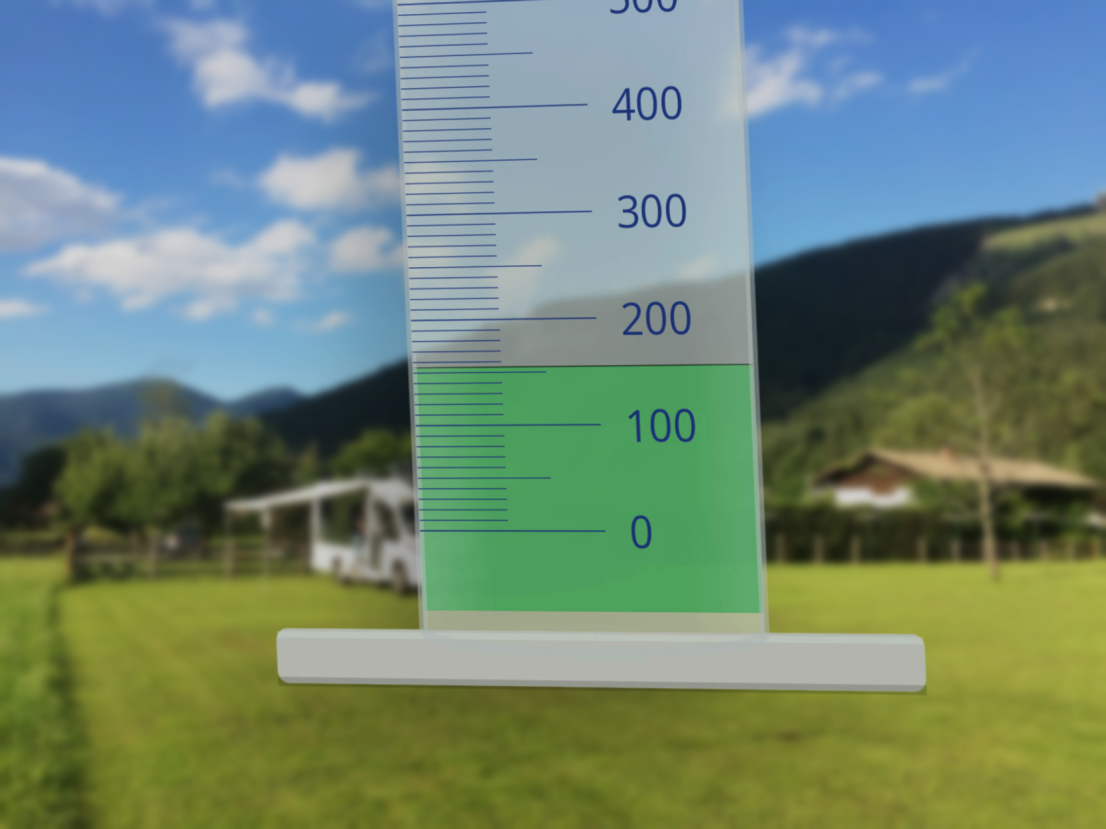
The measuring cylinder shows 155 mL
